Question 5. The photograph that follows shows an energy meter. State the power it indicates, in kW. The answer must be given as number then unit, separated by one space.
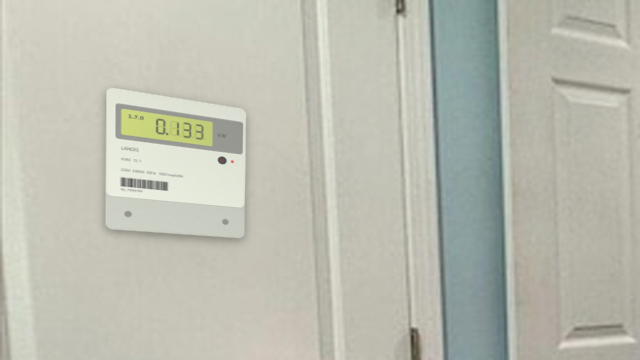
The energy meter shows 0.133 kW
